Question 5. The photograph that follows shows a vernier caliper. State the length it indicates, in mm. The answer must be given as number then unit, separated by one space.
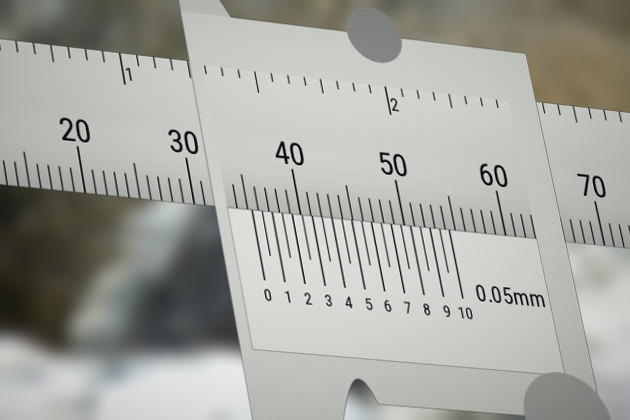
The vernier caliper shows 35.4 mm
